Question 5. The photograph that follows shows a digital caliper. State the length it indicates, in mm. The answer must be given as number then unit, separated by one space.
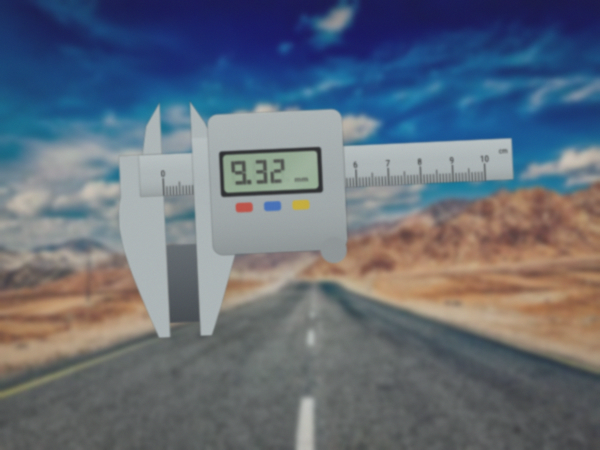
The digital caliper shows 9.32 mm
